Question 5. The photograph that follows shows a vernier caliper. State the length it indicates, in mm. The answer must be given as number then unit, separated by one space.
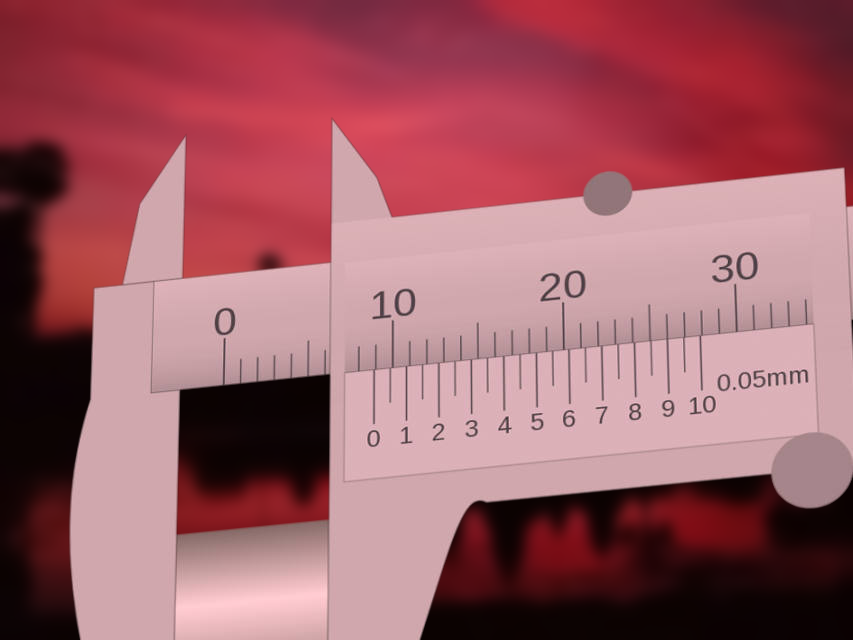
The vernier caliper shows 8.9 mm
